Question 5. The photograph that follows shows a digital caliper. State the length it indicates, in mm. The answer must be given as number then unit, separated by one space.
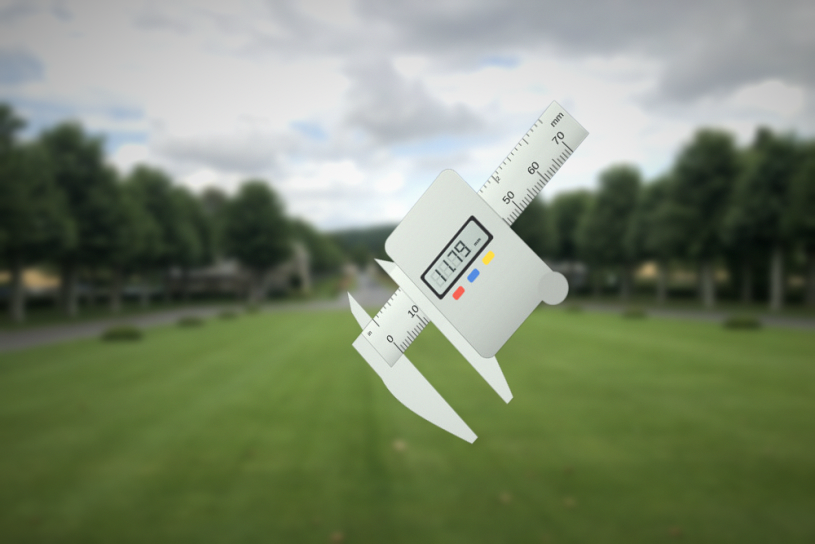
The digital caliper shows 11.79 mm
